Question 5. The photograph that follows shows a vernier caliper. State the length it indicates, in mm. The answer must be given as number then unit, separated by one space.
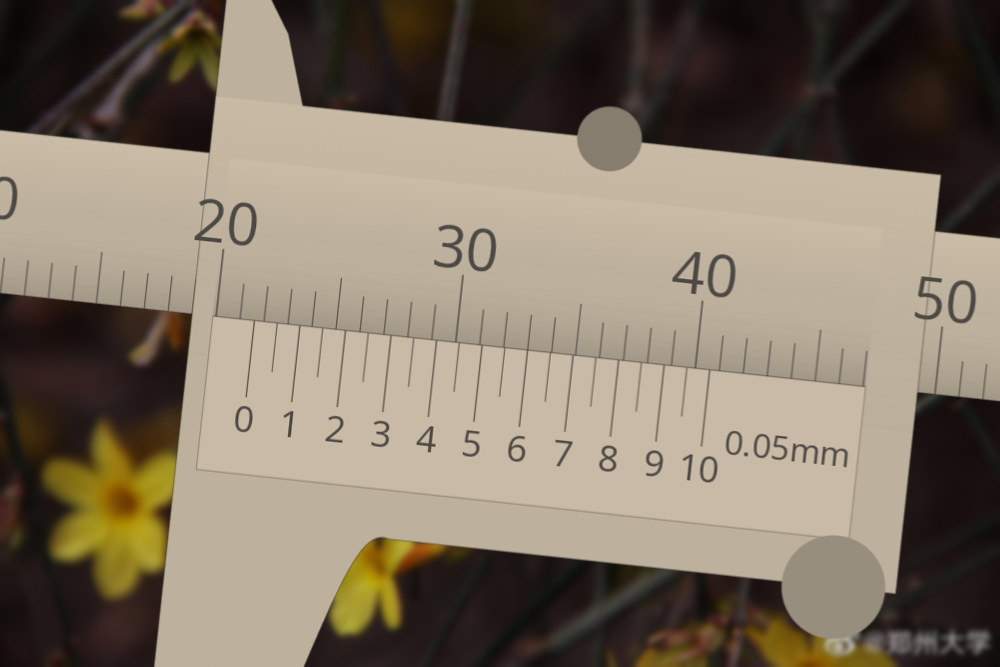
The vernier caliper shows 21.6 mm
